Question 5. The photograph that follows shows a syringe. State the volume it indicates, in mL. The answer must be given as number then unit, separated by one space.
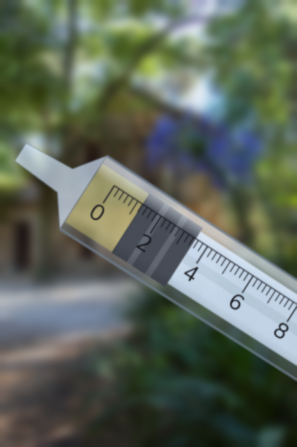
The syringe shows 1.2 mL
